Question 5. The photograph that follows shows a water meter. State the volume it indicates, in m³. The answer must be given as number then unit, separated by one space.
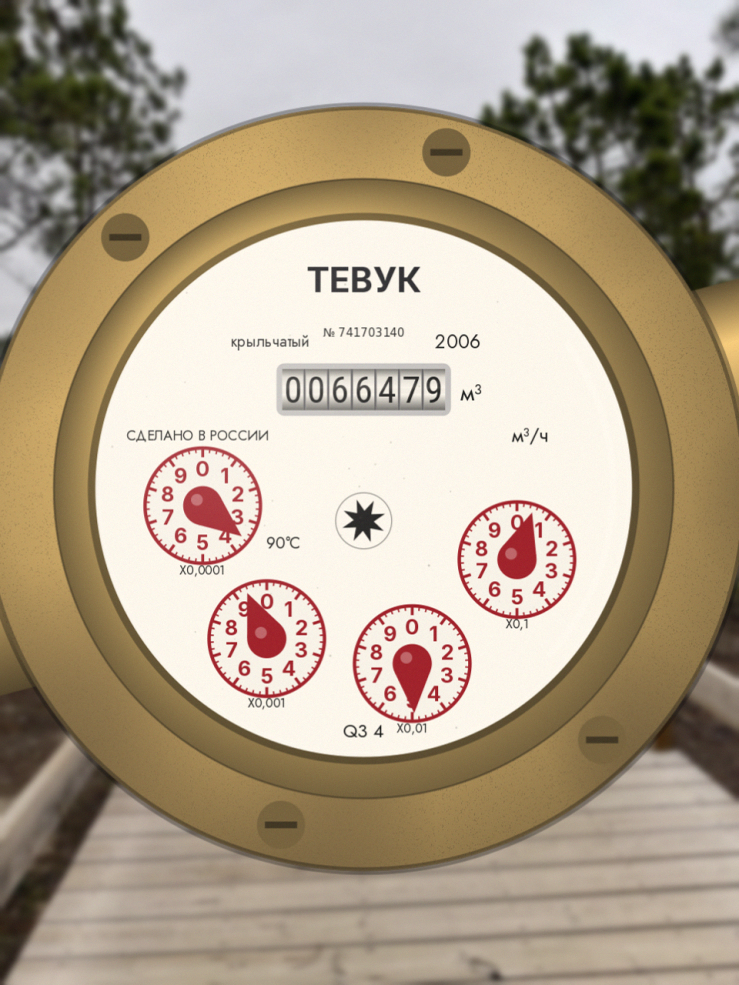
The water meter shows 66479.0493 m³
